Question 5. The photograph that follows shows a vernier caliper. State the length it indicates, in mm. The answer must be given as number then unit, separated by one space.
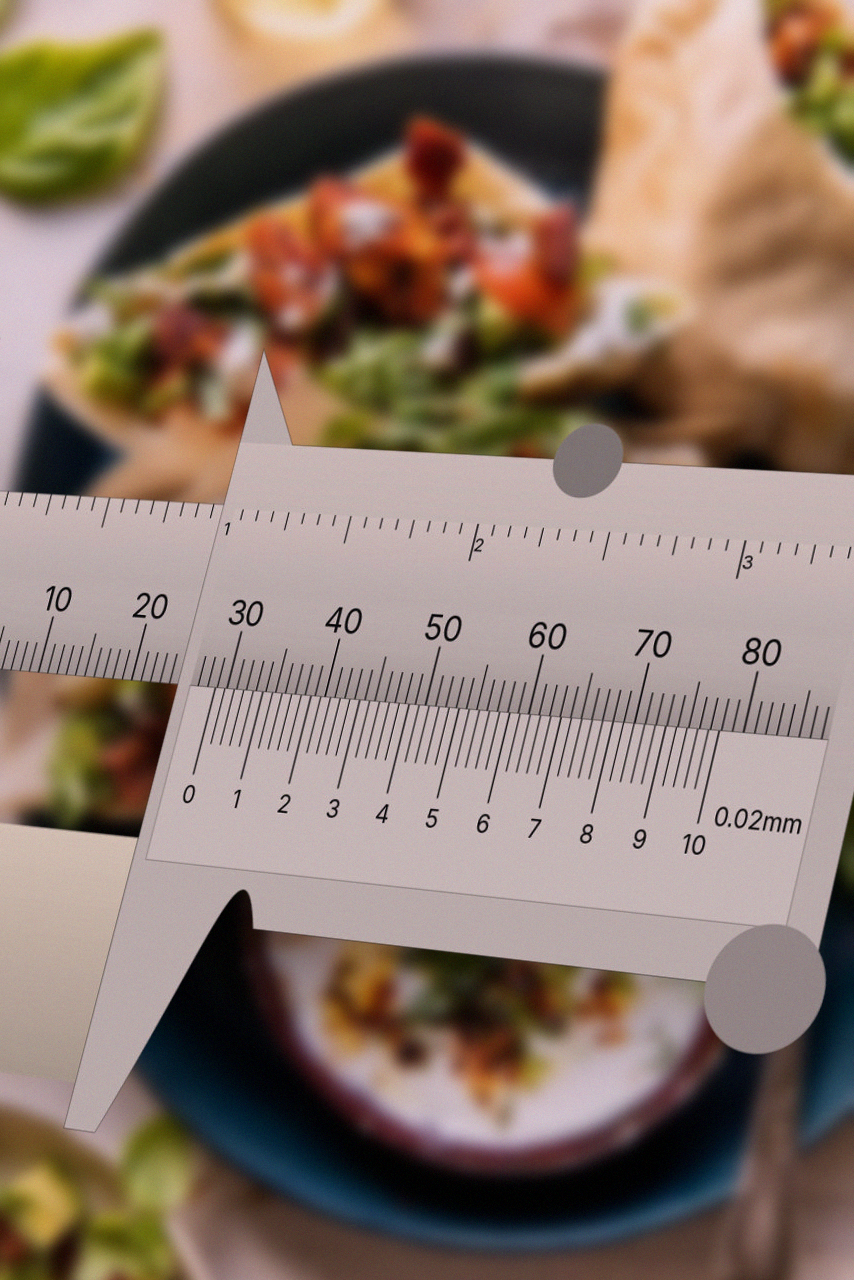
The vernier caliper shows 28.8 mm
